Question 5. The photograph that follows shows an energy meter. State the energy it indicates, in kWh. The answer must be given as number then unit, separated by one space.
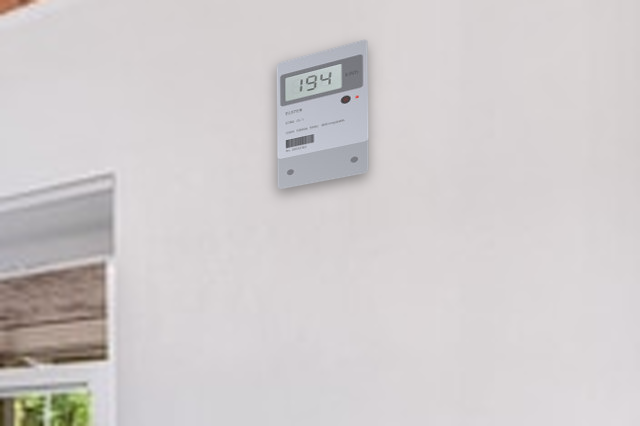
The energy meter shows 194 kWh
